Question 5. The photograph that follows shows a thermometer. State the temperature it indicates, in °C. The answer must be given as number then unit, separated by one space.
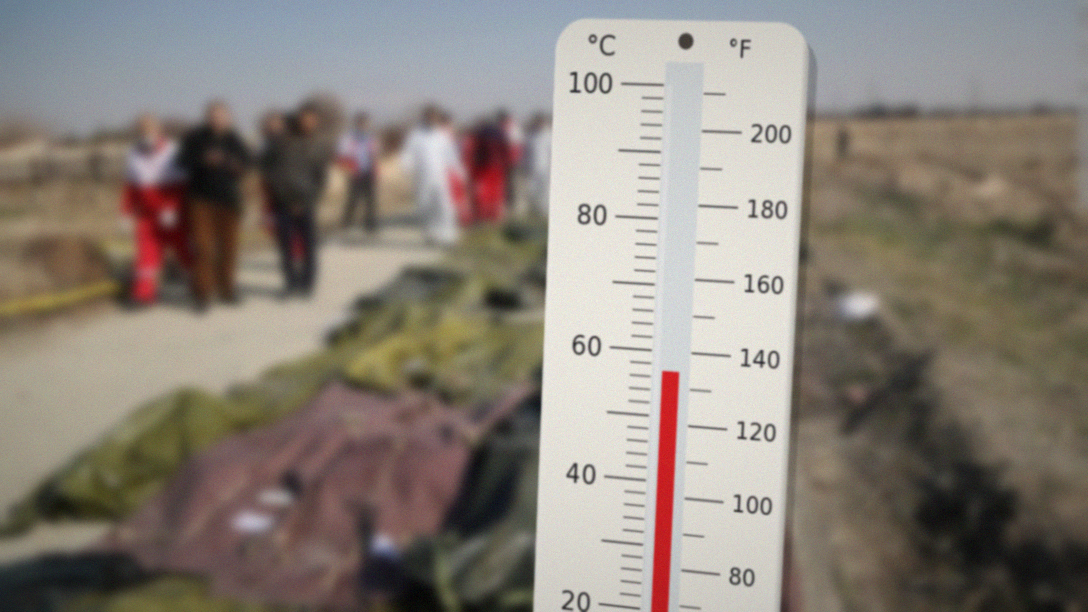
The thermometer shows 57 °C
